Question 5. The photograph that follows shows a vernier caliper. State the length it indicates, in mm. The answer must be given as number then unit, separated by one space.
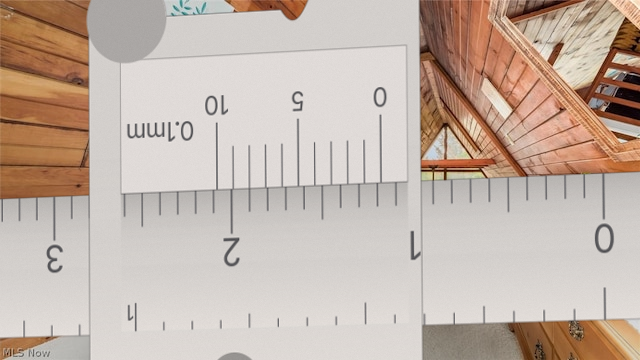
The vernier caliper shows 11.8 mm
